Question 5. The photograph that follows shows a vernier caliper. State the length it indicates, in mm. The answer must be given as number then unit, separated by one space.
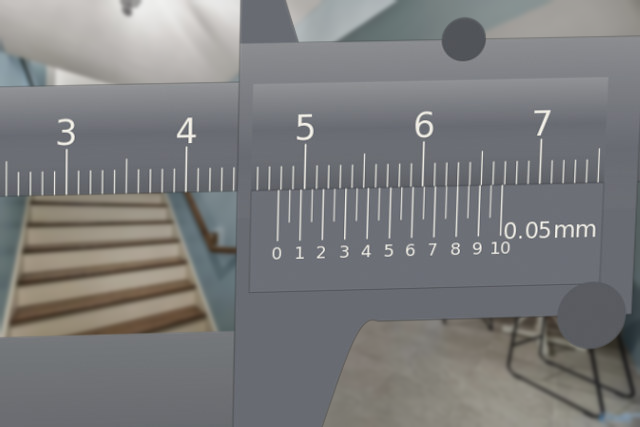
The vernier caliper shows 47.8 mm
